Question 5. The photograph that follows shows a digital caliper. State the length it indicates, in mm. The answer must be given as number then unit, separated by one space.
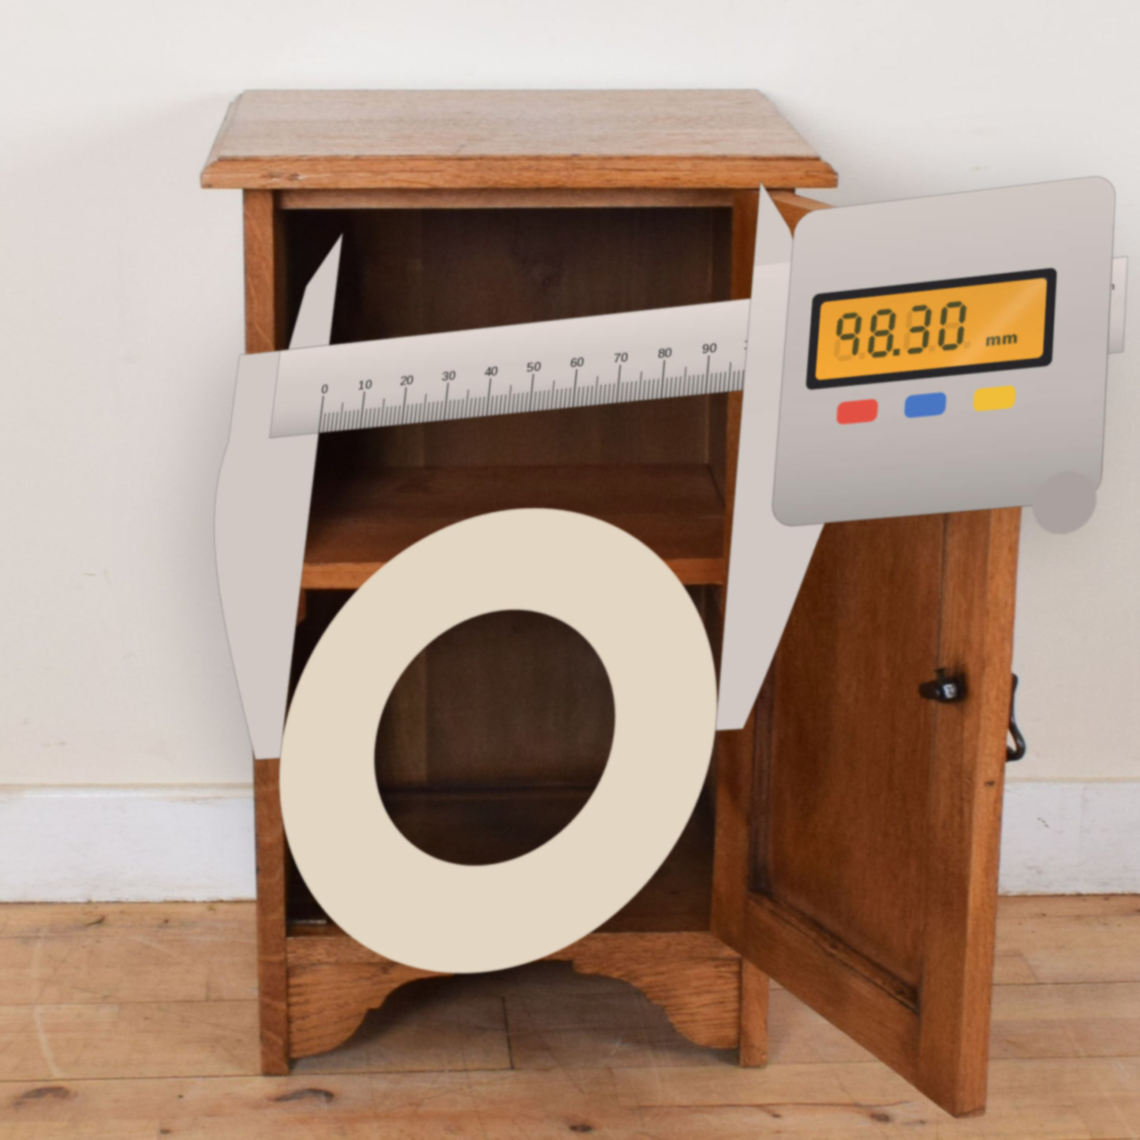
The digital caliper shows 98.30 mm
